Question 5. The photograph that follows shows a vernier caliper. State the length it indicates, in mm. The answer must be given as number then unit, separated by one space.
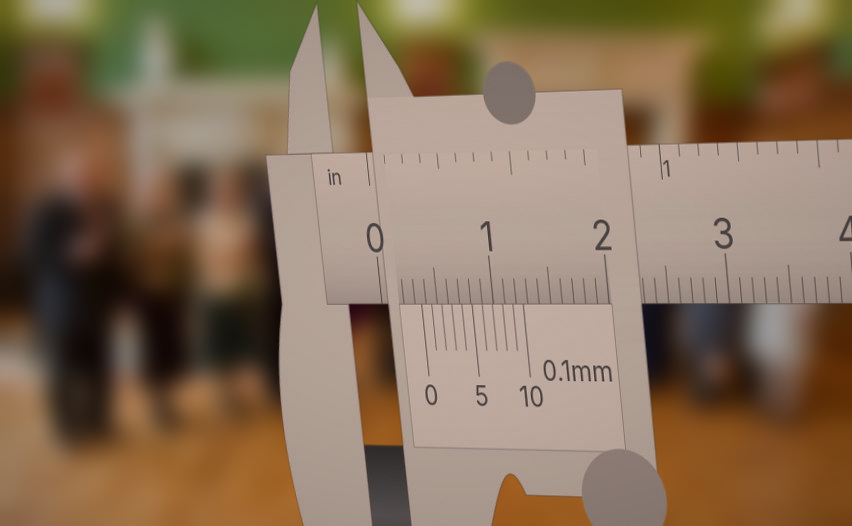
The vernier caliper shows 3.6 mm
